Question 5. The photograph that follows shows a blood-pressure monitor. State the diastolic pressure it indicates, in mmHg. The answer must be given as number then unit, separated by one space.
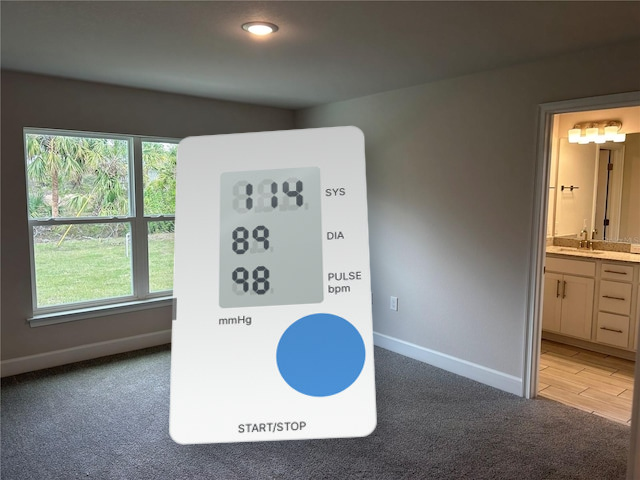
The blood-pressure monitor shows 89 mmHg
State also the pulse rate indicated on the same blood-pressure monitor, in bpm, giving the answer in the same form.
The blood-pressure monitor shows 98 bpm
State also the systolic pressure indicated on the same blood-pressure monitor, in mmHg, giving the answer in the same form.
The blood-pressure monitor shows 114 mmHg
